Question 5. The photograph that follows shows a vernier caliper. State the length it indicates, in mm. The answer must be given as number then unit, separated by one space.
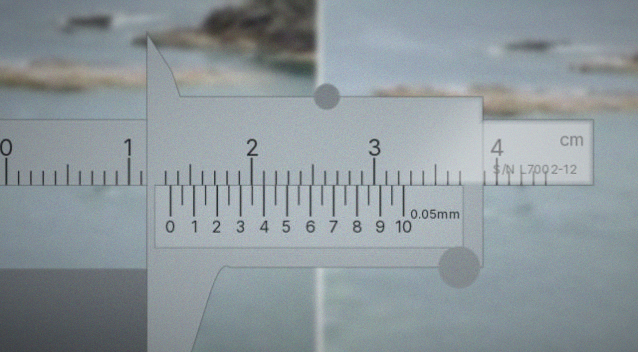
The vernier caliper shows 13.4 mm
